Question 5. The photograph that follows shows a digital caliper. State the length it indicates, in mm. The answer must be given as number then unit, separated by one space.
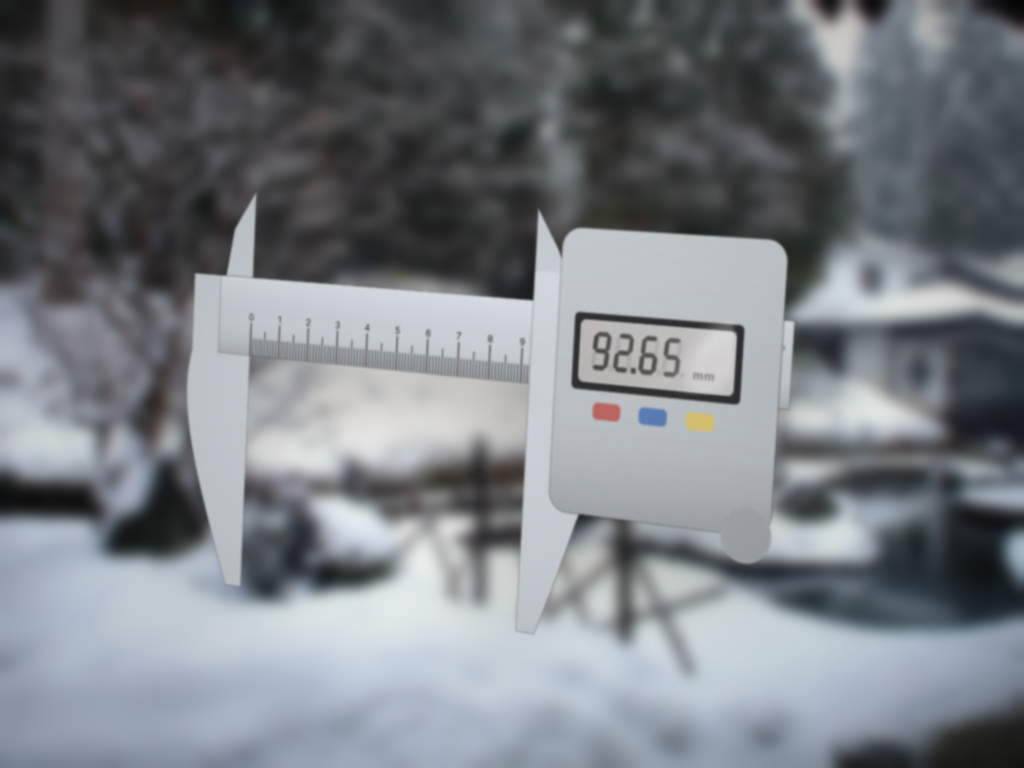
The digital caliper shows 92.65 mm
